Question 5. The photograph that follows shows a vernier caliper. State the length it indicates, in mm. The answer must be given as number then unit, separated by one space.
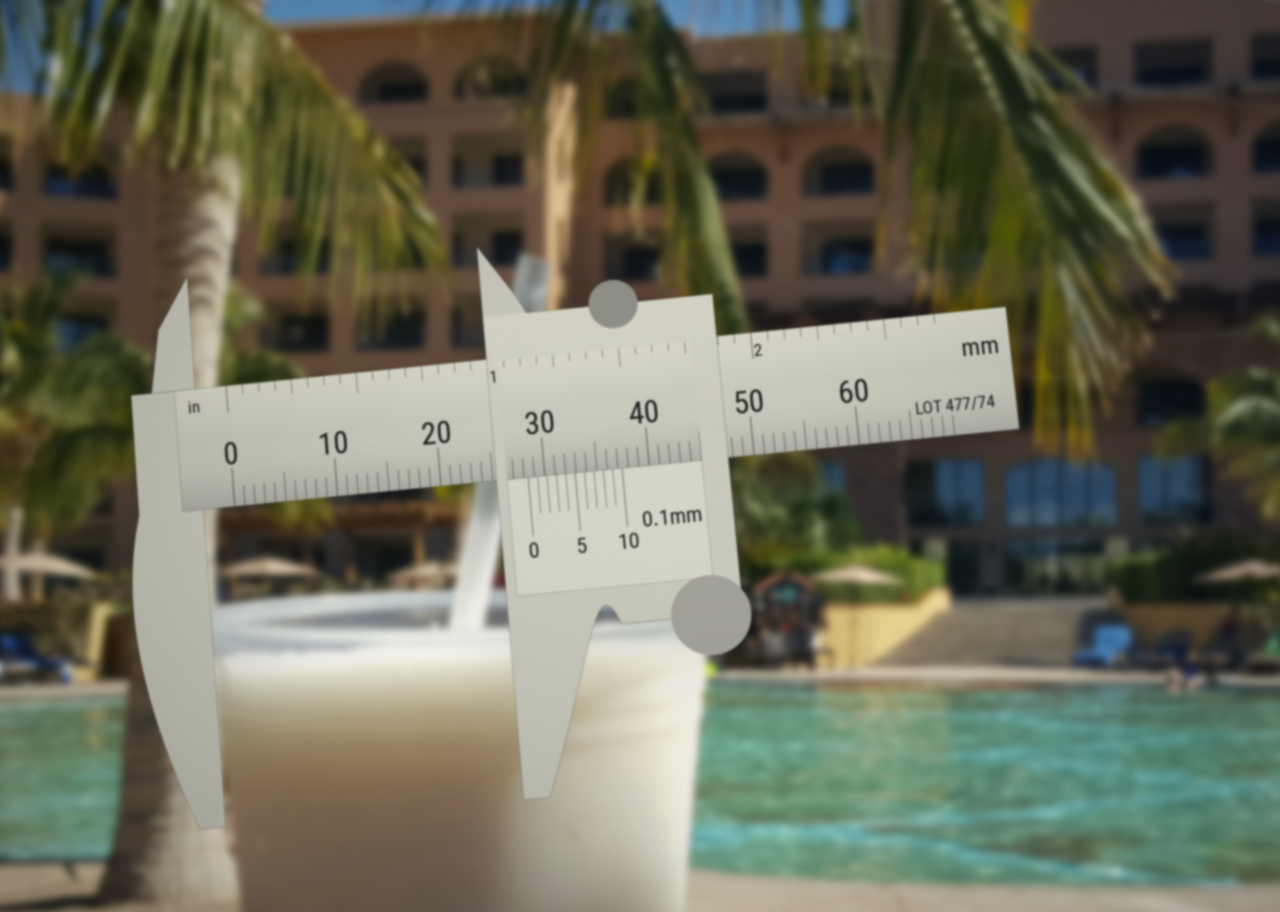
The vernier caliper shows 28.4 mm
